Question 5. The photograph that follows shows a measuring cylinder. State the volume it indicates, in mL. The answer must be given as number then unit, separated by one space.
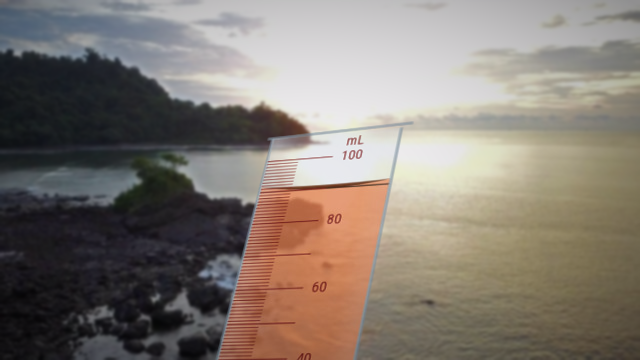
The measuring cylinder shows 90 mL
